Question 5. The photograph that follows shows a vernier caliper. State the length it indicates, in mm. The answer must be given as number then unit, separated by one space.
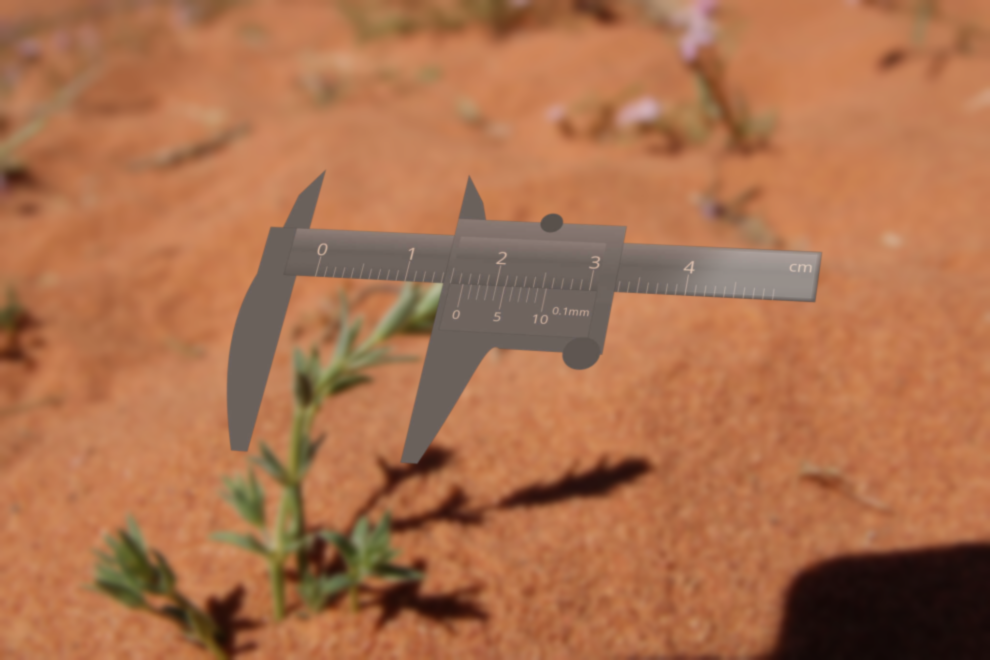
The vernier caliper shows 16.4 mm
